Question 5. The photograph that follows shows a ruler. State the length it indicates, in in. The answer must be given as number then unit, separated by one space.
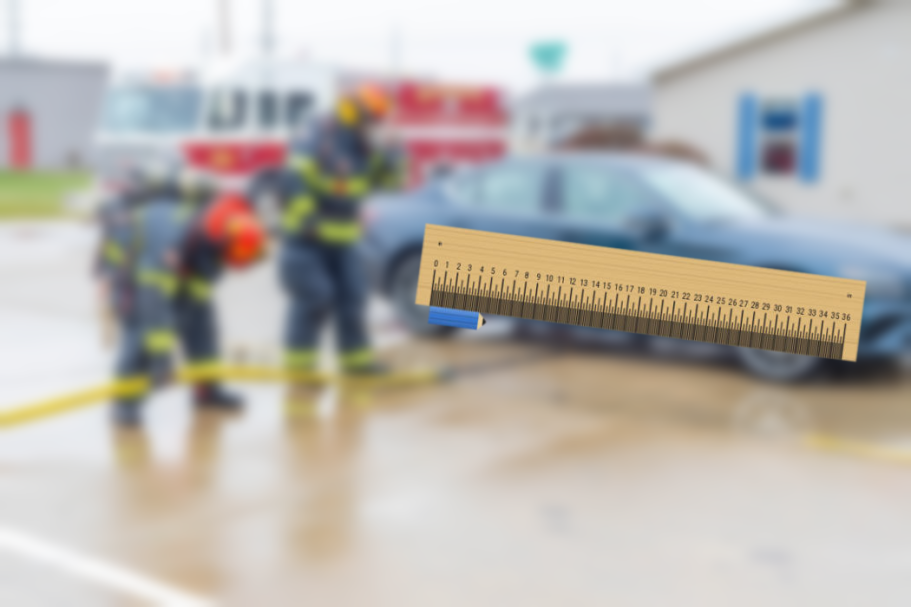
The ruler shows 5 in
